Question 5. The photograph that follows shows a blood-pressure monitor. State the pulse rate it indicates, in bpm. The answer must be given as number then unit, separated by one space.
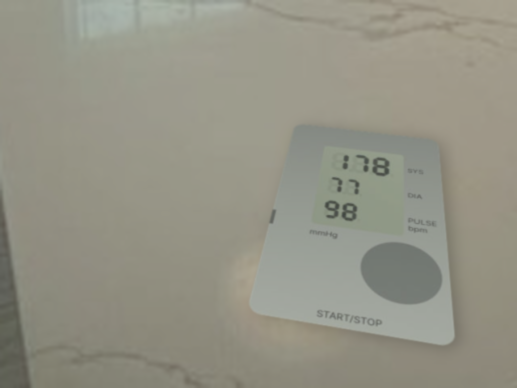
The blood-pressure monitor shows 98 bpm
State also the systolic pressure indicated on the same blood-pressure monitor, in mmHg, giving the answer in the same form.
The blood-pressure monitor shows 178 mmHg
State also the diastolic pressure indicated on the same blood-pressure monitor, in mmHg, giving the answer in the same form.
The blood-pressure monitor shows 77 mmHg
